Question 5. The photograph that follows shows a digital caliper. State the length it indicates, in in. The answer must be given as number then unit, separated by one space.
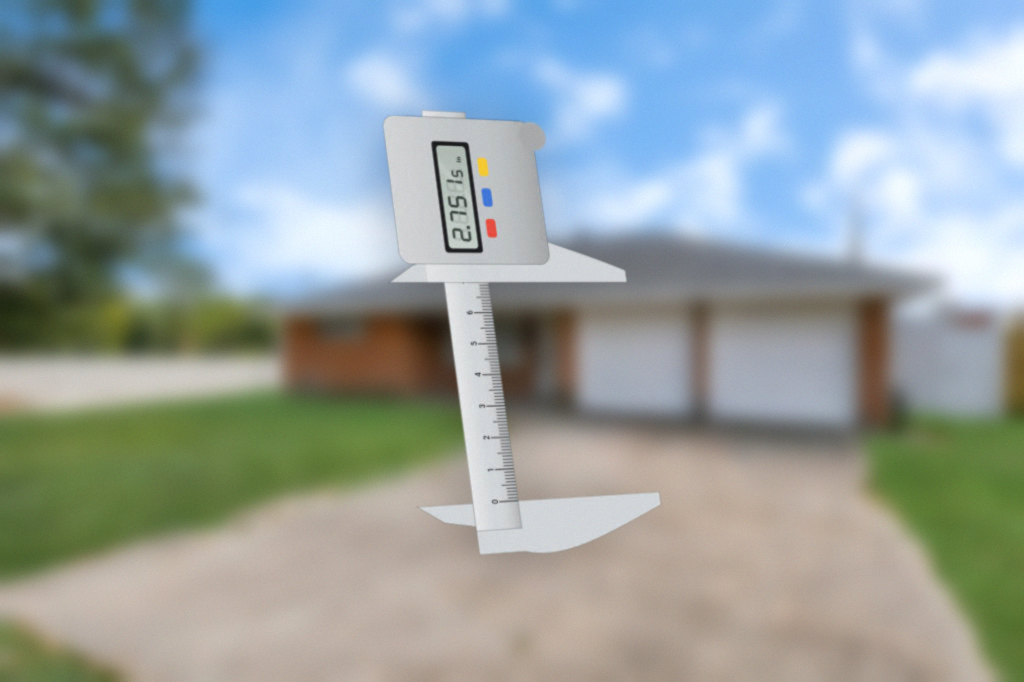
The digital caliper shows 2.7515 in
